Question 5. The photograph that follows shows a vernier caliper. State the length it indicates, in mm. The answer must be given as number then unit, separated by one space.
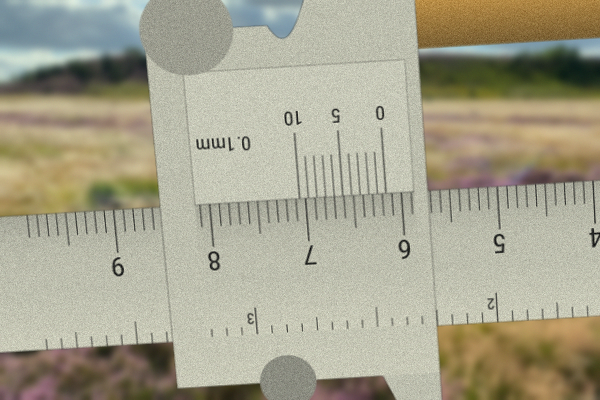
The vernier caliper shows 61.6 mm
